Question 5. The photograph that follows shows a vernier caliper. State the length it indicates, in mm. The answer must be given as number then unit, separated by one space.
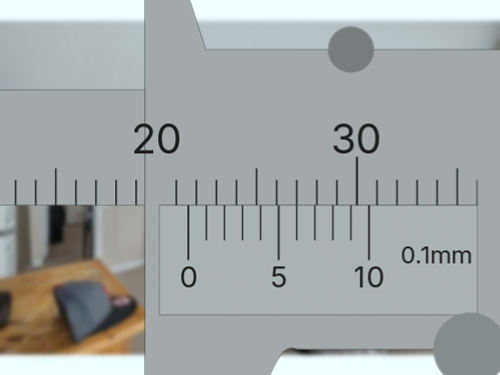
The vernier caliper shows 21.6 mm
